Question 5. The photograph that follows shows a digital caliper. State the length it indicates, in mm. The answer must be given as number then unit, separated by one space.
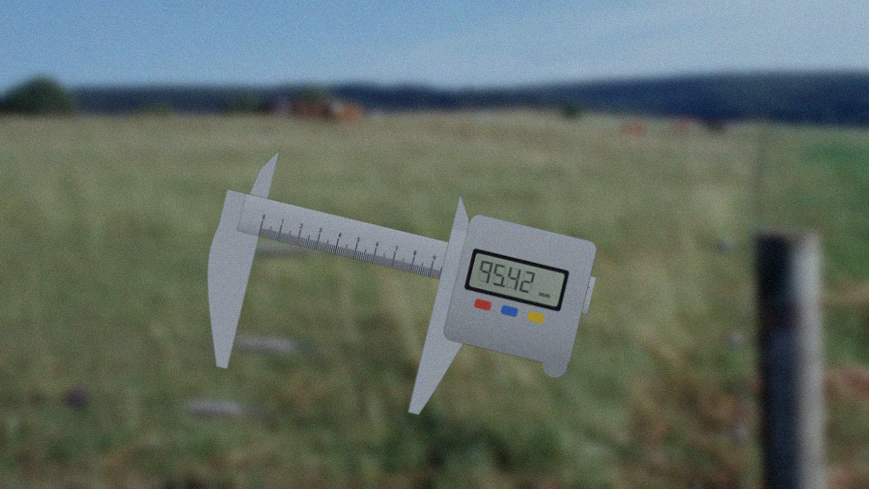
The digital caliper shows 95.42 mm
